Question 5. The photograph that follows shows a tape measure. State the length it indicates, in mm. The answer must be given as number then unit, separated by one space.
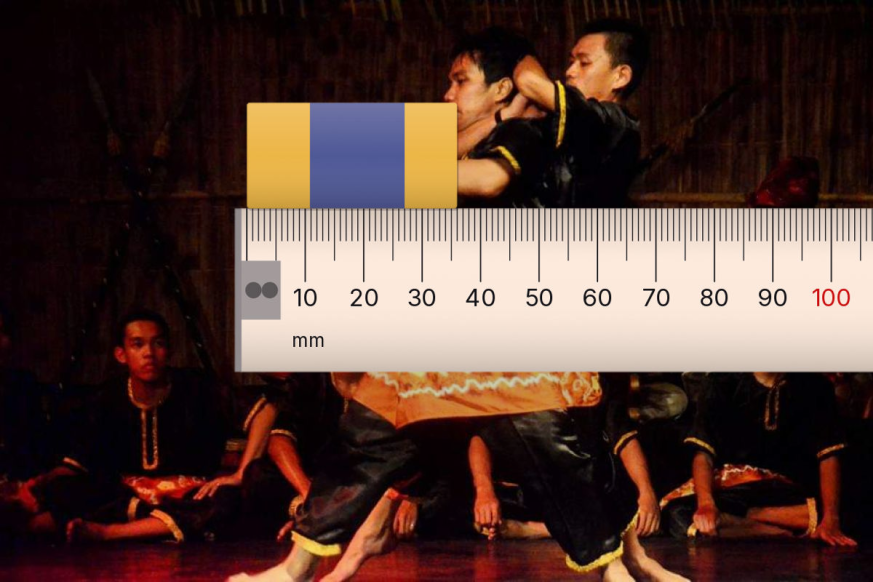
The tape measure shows 36 mm
